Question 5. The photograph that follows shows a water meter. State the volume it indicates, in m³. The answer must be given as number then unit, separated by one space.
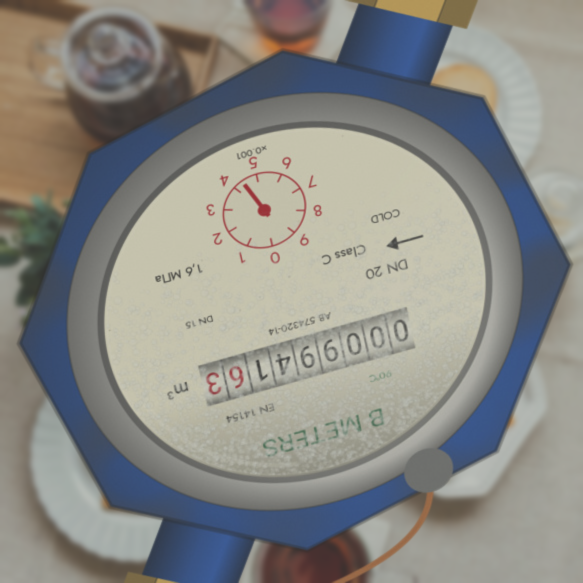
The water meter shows 9941.634 m³
